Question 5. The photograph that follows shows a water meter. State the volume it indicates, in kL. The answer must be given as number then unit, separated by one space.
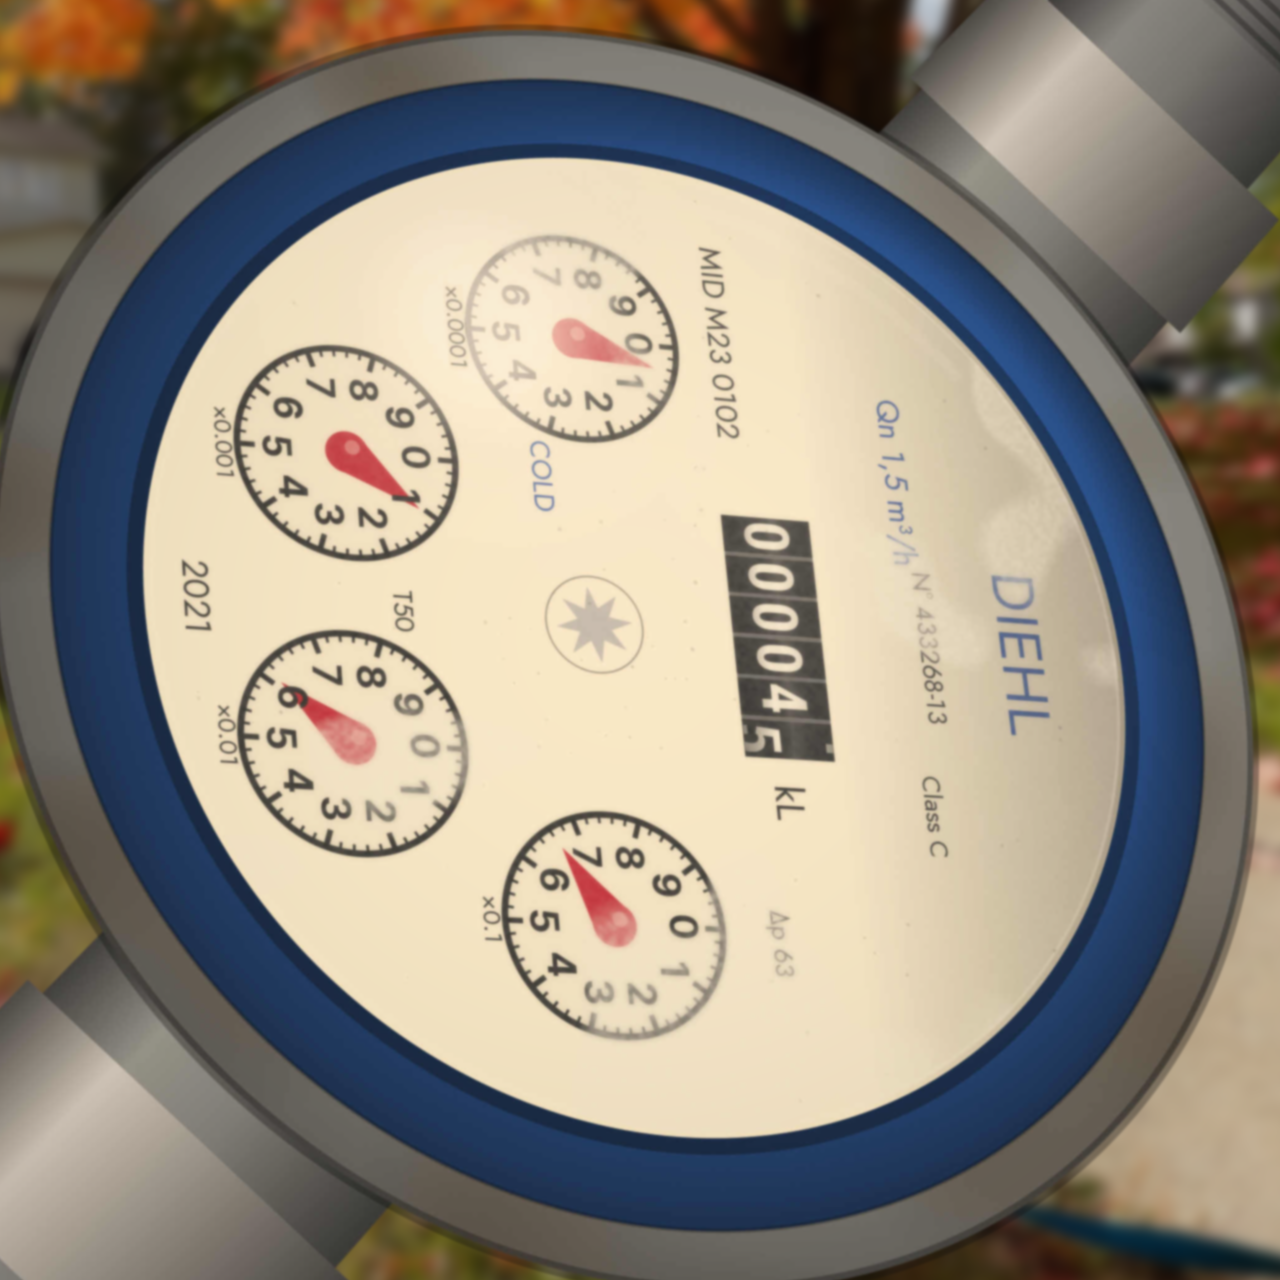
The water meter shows 44.6610 kL
